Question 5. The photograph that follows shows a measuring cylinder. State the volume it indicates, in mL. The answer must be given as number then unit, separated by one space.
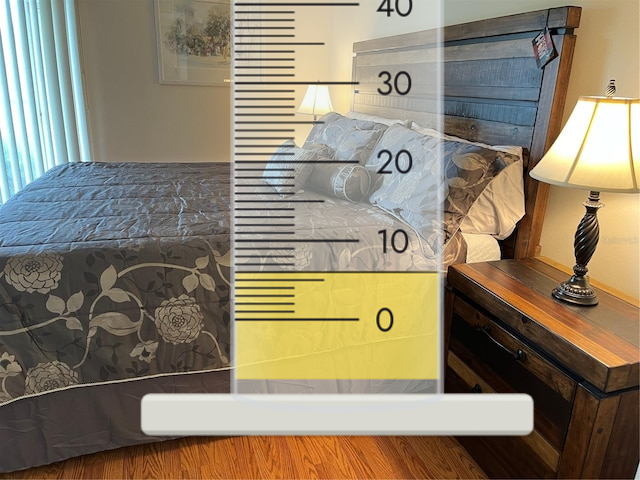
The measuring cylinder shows 6 mL
